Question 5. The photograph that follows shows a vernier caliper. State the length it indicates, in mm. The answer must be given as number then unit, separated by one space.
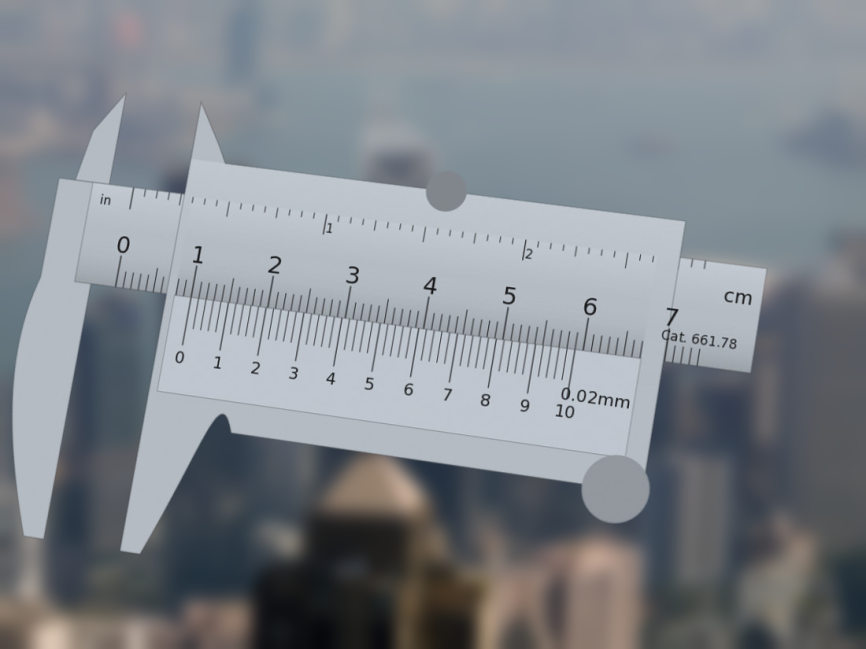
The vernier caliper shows 10.0 mm
